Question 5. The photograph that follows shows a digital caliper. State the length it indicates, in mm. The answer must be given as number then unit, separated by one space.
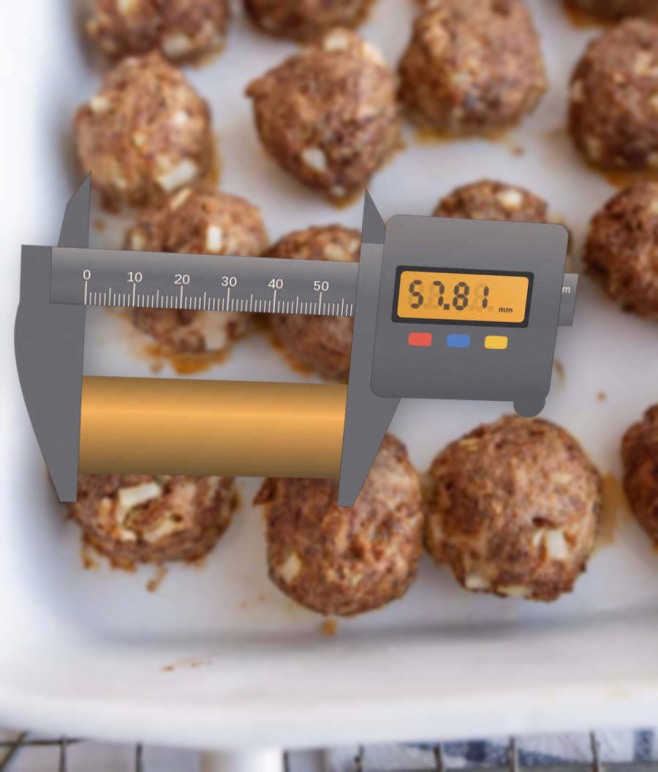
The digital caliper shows 57.81 mm
